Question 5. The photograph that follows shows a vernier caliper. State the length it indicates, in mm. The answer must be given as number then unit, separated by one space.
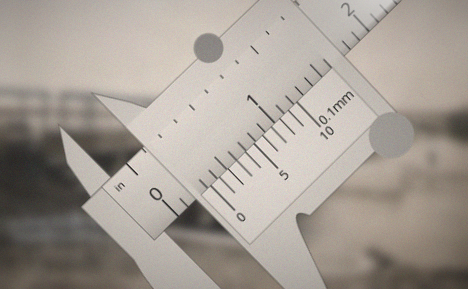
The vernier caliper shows 3.3 mm
